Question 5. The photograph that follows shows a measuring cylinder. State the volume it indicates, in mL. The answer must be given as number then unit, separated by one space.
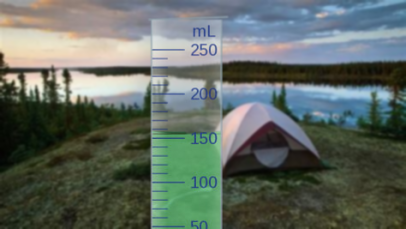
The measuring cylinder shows 155 mL
